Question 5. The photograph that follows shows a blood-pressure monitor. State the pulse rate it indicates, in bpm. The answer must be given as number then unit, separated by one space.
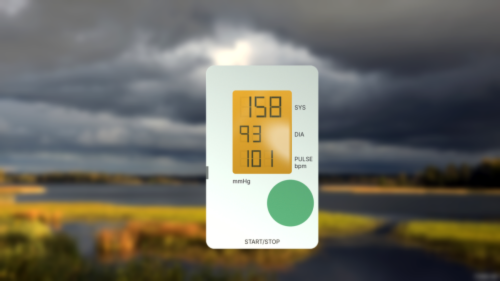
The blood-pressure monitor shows 101 bpm
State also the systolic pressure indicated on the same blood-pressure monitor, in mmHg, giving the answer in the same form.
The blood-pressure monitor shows 158 mmHg
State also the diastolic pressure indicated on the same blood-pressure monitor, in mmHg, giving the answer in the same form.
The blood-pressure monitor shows 93 mmHg
